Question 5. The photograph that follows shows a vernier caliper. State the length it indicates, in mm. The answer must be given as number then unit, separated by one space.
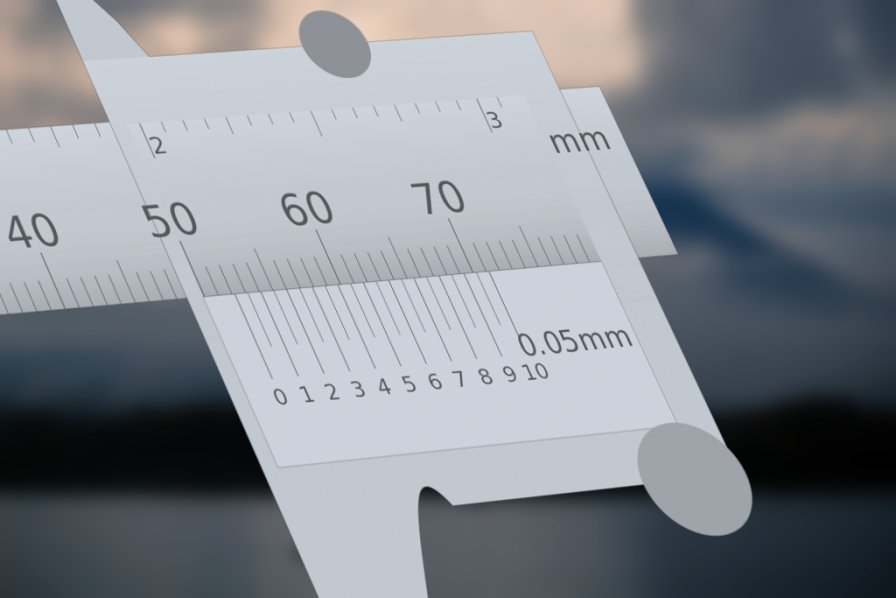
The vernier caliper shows 52.2 mm
